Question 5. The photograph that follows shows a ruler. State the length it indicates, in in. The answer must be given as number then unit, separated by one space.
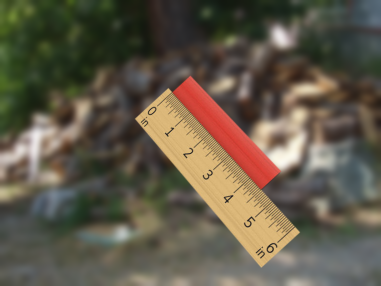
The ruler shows 4.5 in
